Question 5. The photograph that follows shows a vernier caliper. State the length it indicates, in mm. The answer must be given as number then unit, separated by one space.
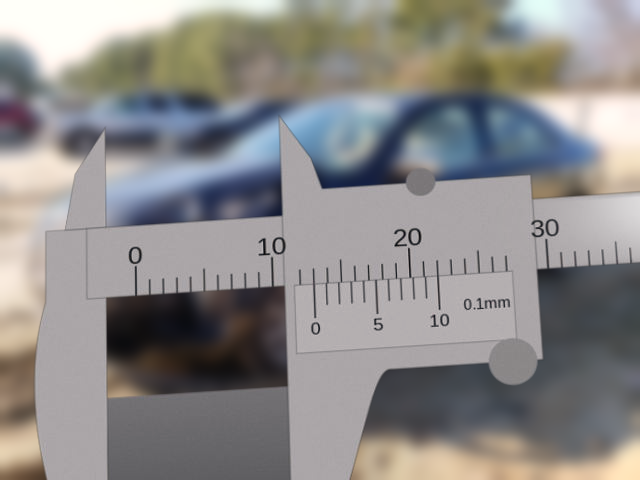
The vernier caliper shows 13.0 mm
